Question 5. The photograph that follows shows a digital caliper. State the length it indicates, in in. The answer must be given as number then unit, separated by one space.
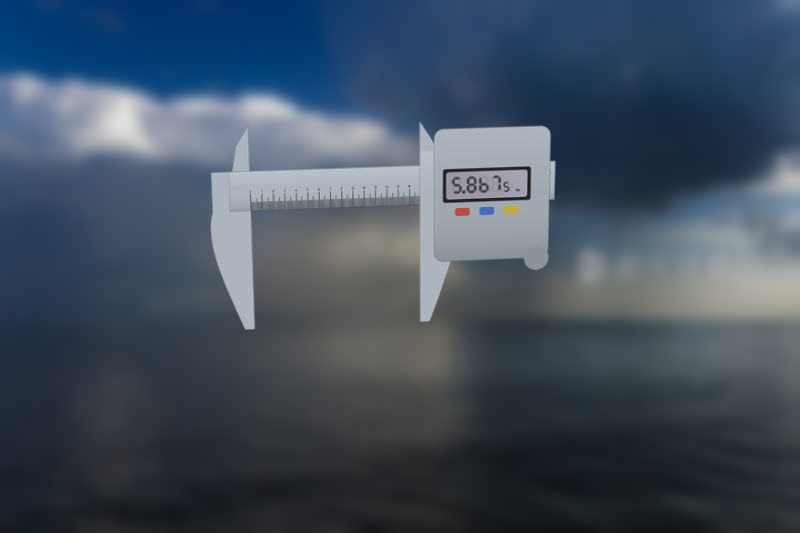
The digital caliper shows 5.8675 in
